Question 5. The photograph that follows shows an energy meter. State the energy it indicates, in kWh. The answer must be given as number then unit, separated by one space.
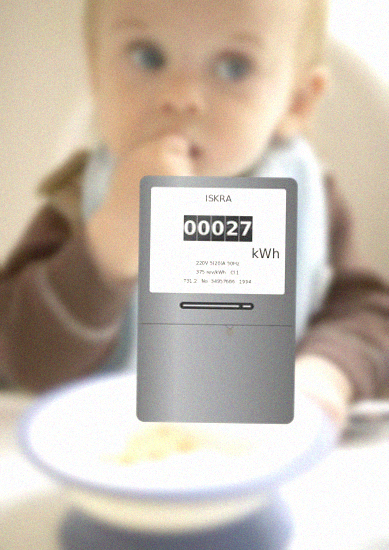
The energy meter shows 27 kWh
